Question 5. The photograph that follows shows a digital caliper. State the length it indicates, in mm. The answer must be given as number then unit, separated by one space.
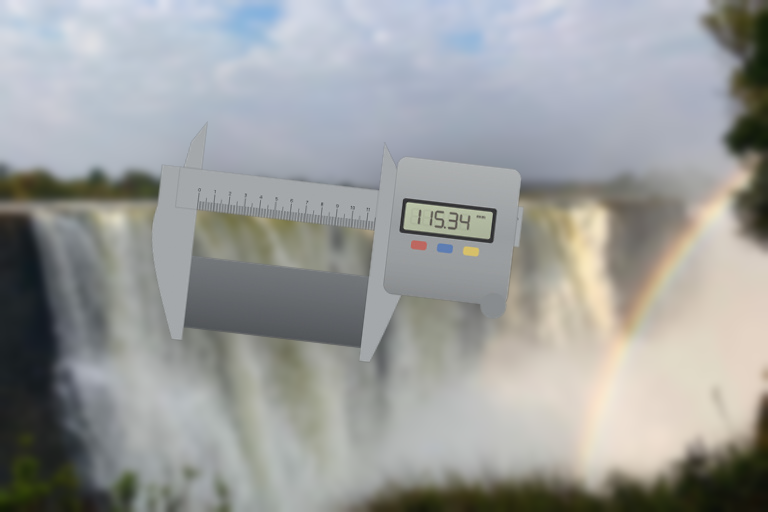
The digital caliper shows 115.34 mm
